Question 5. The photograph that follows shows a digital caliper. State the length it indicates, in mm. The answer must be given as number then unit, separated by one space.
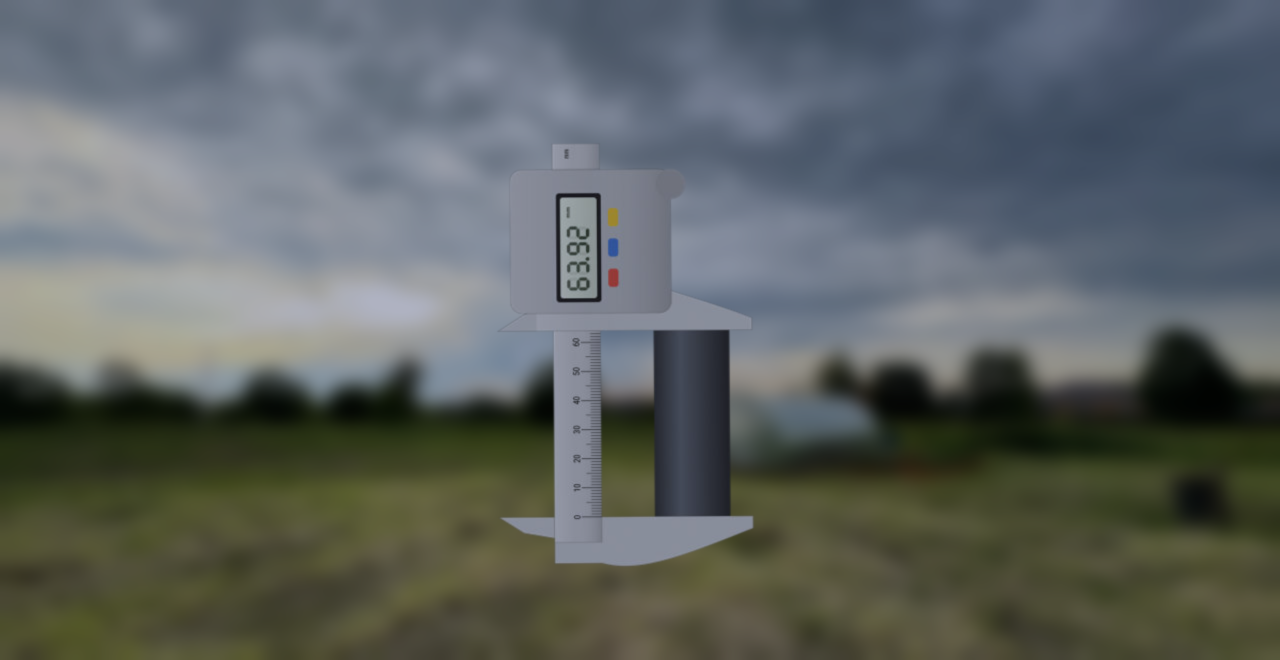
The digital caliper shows 63.92 mm
